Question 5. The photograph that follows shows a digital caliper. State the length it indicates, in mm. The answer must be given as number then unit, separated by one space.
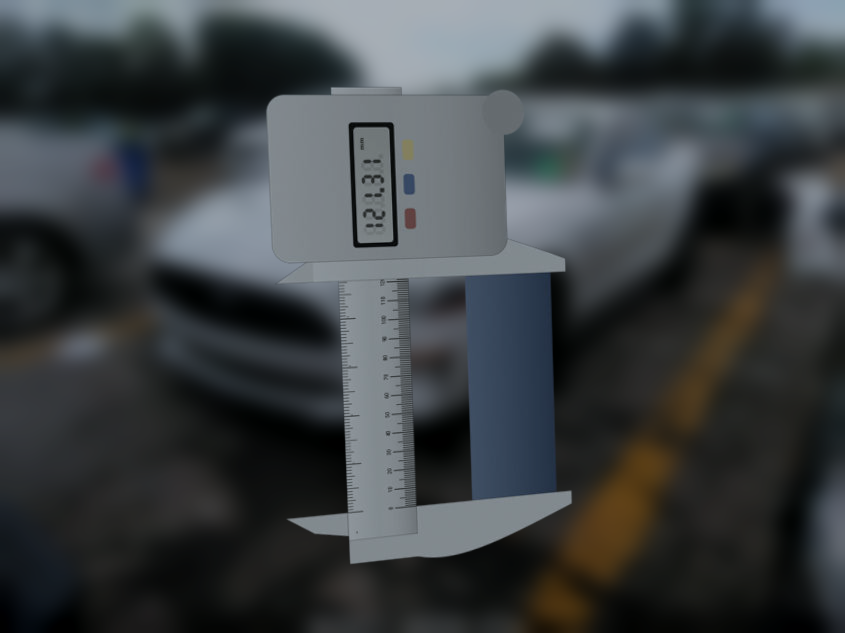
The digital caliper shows 121.31 mm
